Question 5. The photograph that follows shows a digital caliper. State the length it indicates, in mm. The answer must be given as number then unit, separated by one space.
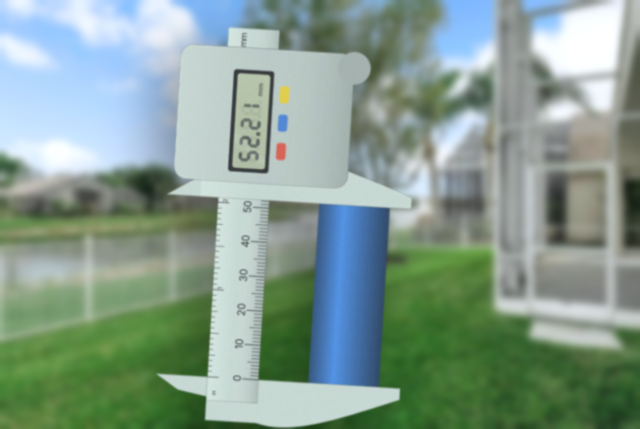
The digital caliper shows 52.21 mm
